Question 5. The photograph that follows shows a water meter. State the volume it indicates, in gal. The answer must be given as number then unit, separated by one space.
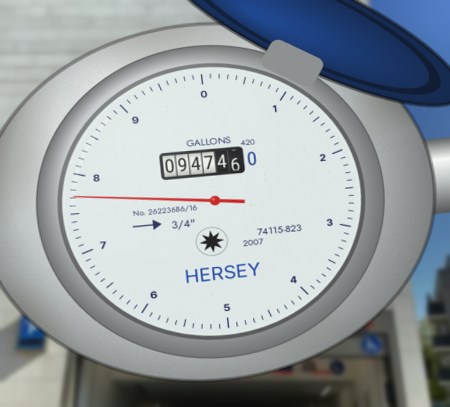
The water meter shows 947457.7 gal
